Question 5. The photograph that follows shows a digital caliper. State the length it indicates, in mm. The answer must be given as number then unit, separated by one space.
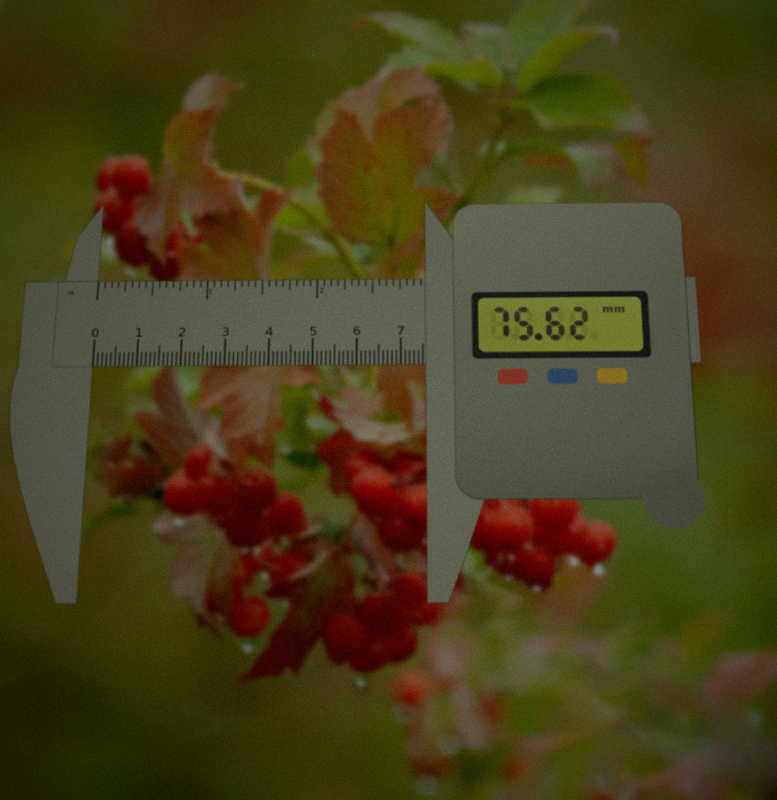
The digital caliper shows 75.62 mm
